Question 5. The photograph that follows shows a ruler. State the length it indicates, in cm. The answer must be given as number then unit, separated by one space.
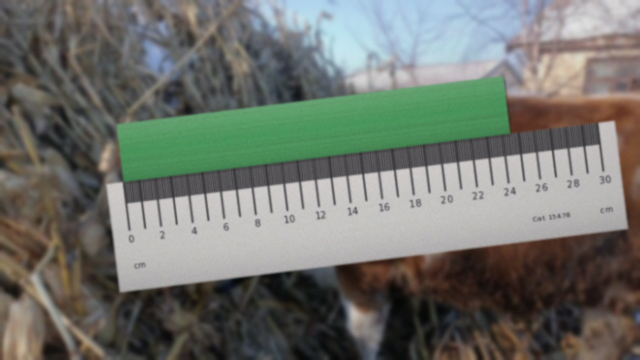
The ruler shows 24.5 cm
